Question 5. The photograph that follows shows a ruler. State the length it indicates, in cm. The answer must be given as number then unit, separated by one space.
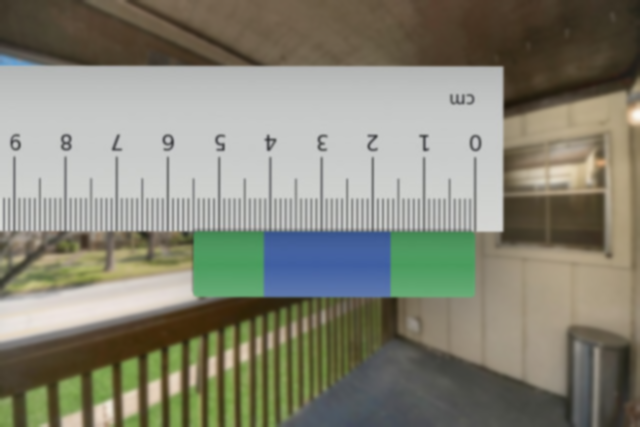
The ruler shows 5.5 cm
